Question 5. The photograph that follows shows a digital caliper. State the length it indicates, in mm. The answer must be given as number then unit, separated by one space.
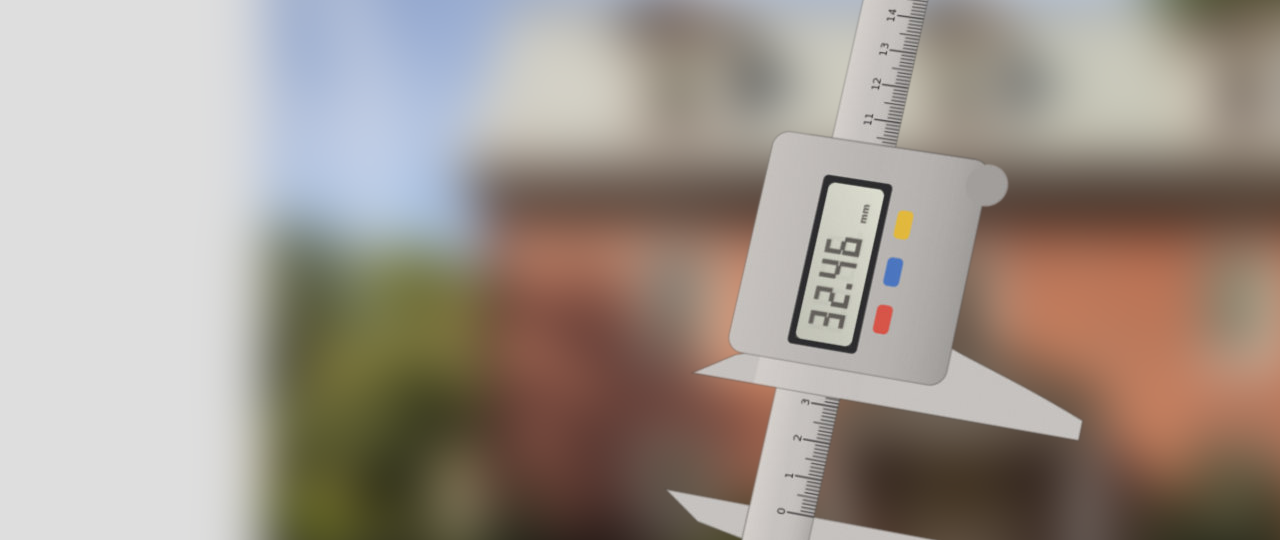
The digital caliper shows 32.46 mm
